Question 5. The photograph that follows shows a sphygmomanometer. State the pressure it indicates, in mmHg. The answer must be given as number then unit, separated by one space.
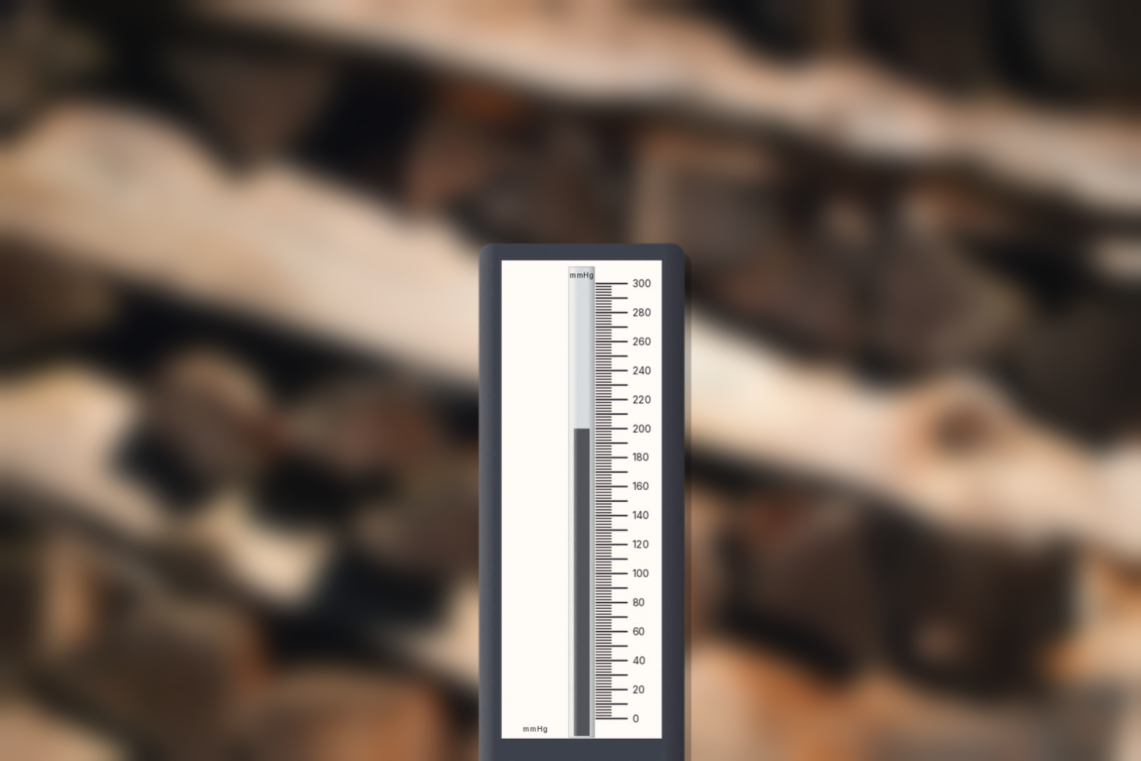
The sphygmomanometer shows 200 mmHg
